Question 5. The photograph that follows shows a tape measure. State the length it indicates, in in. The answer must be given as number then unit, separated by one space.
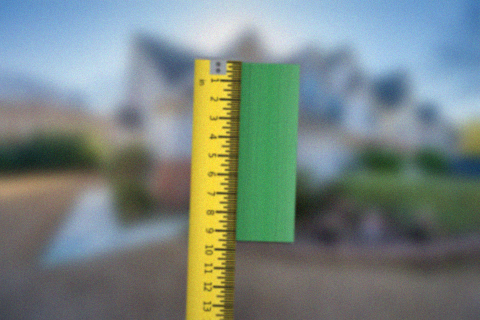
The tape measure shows 9.5 in
